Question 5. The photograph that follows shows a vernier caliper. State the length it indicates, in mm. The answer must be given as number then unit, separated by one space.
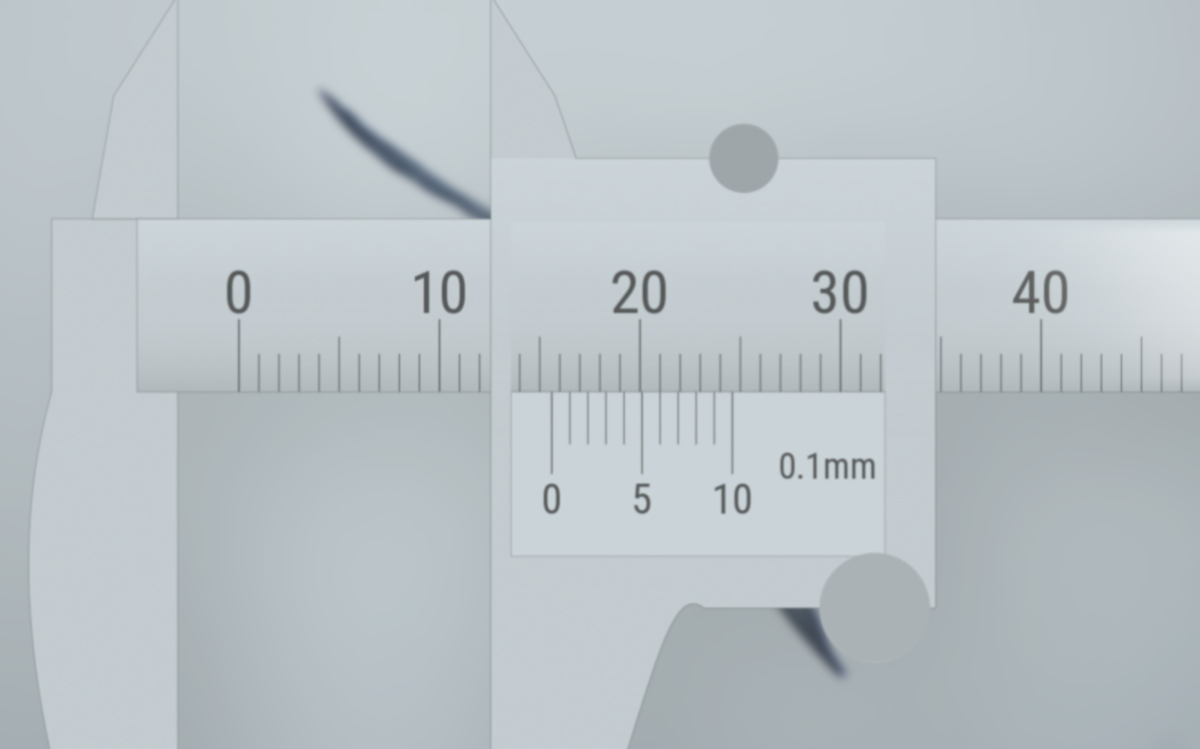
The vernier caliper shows 15.6 mm
